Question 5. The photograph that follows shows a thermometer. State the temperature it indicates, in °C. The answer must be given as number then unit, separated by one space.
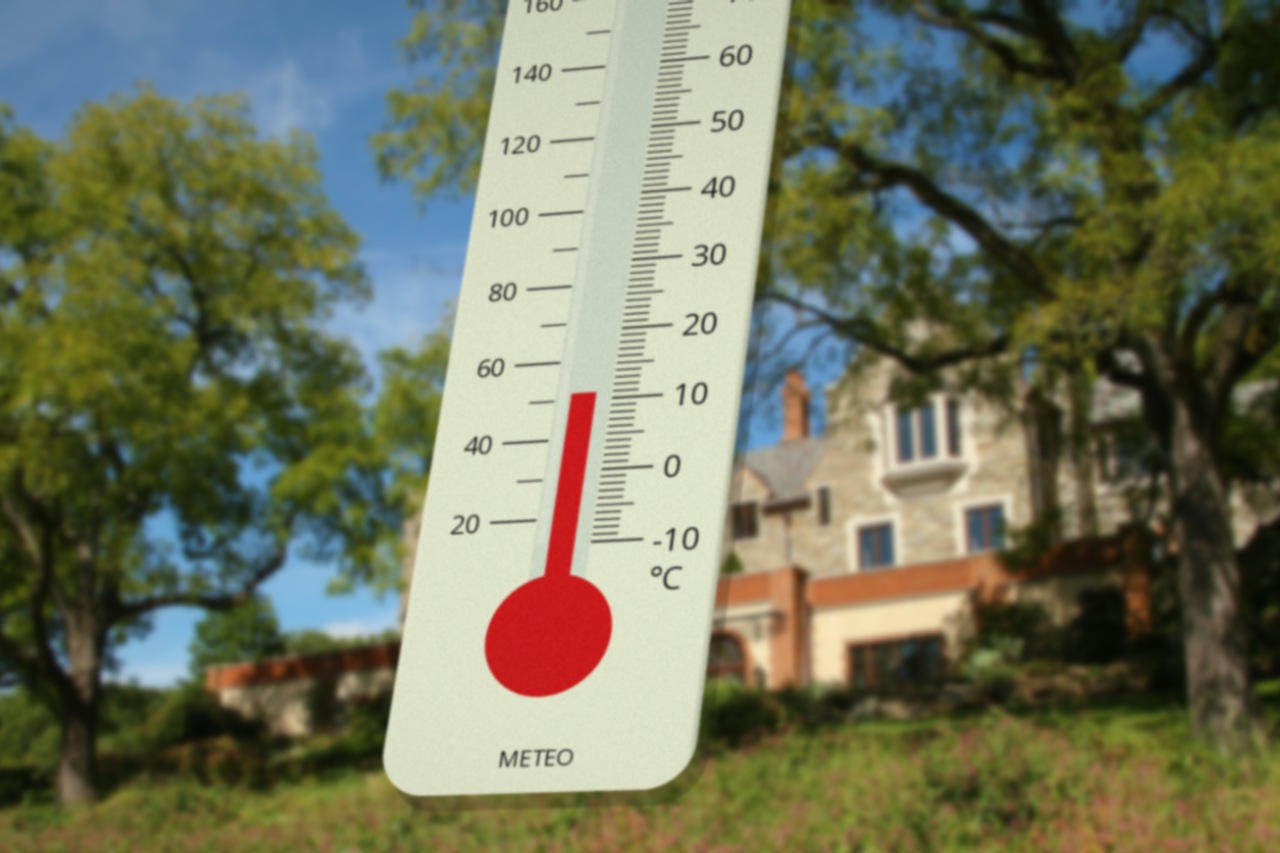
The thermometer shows 11 °C
